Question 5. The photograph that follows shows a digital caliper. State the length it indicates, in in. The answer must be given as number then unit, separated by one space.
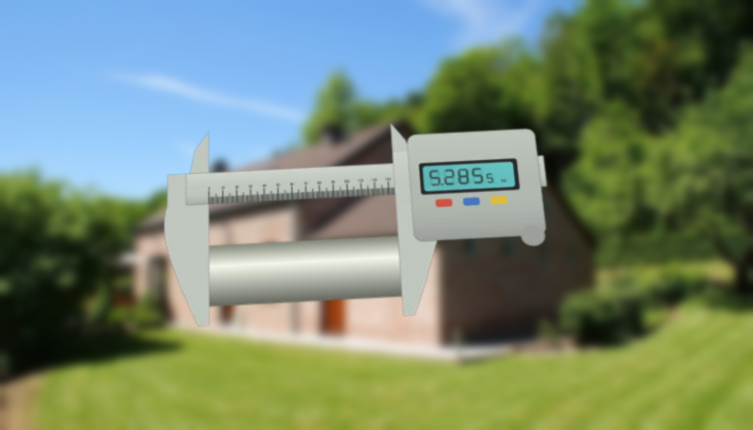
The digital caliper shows 5.2855 in
